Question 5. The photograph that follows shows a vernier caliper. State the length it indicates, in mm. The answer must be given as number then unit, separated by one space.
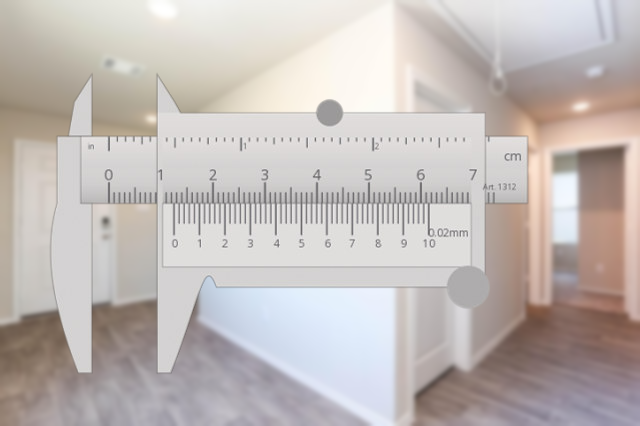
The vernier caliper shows 12.5 mm
